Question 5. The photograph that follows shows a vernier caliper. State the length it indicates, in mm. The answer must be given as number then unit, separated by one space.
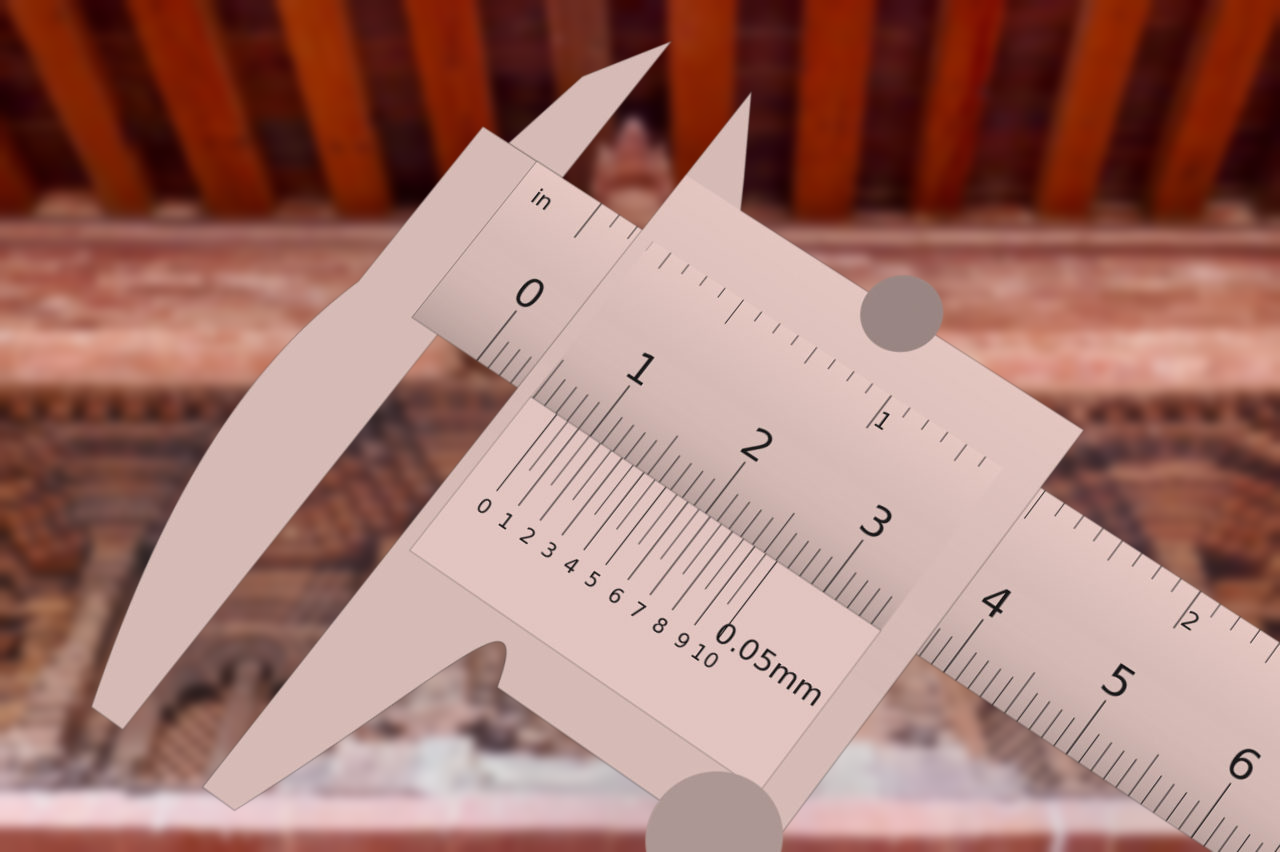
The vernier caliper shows 7.1 mm
